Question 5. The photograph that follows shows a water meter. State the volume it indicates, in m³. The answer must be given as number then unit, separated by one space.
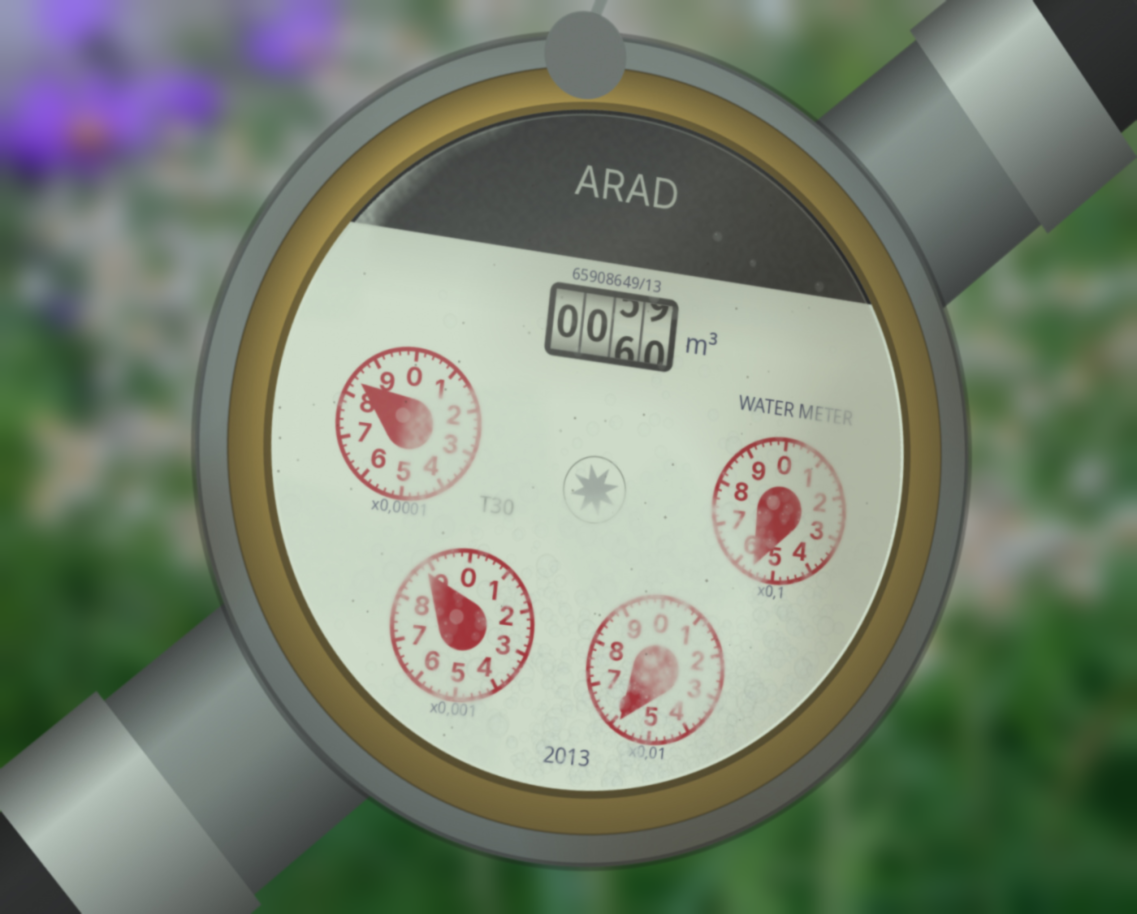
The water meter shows 59.5588 m³
